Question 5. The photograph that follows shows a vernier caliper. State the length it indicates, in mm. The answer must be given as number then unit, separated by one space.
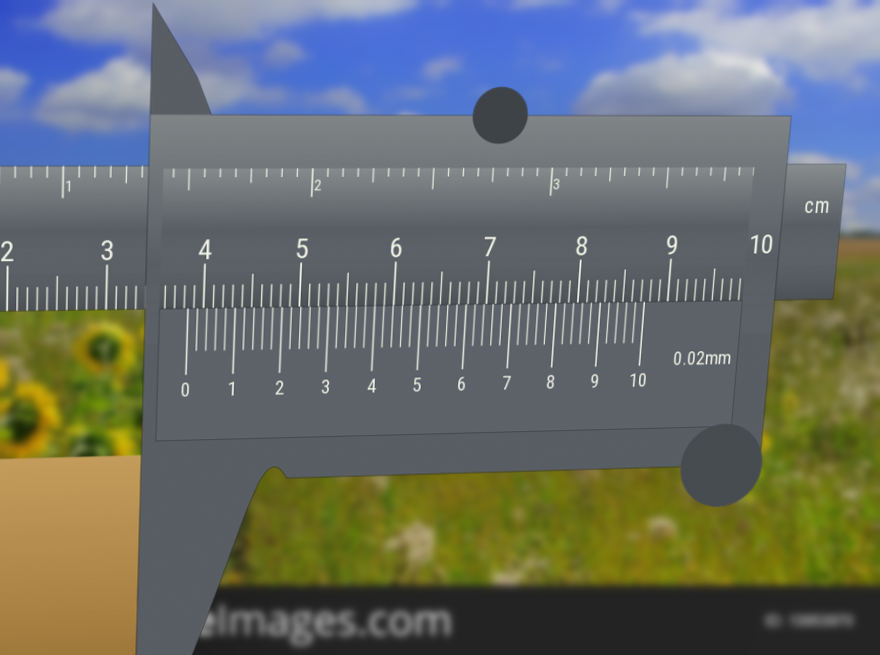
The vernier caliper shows 38.4 mm
